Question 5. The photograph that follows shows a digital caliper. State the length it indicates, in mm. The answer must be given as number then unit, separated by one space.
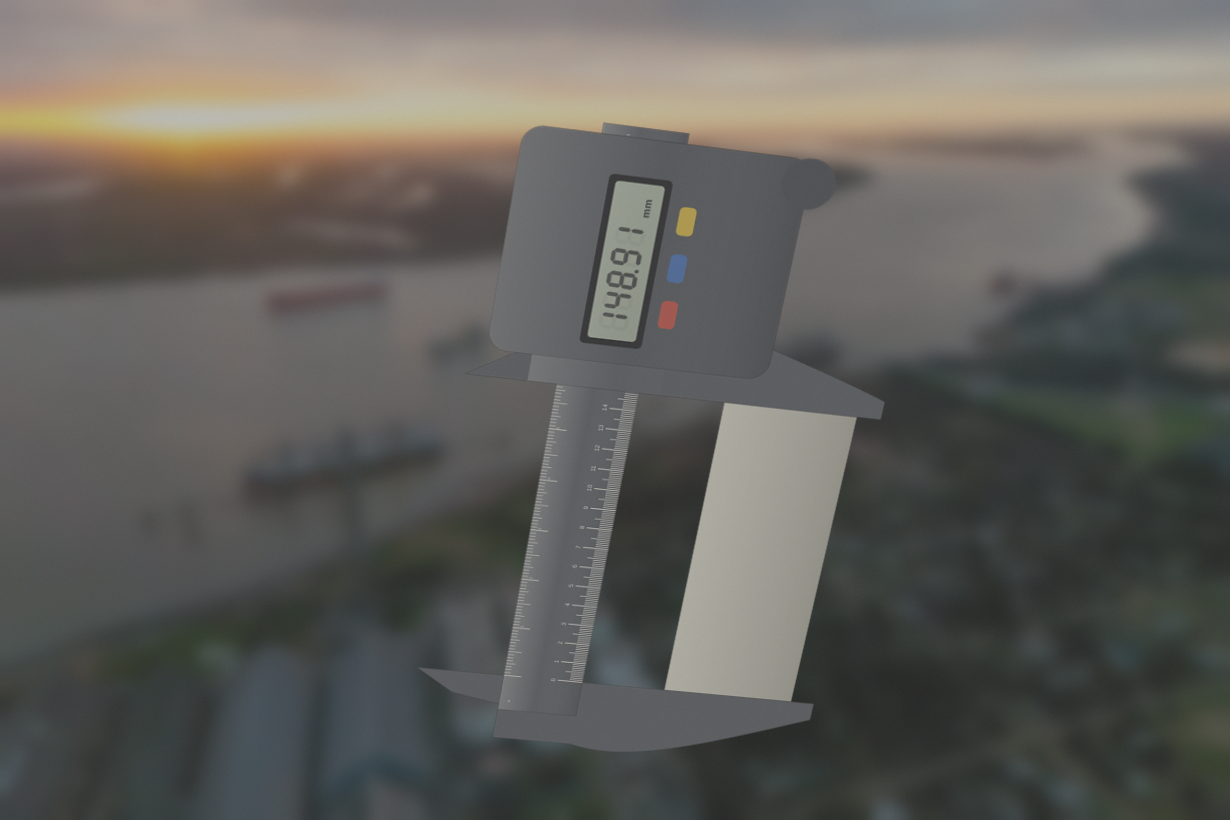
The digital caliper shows 148.91 mm
